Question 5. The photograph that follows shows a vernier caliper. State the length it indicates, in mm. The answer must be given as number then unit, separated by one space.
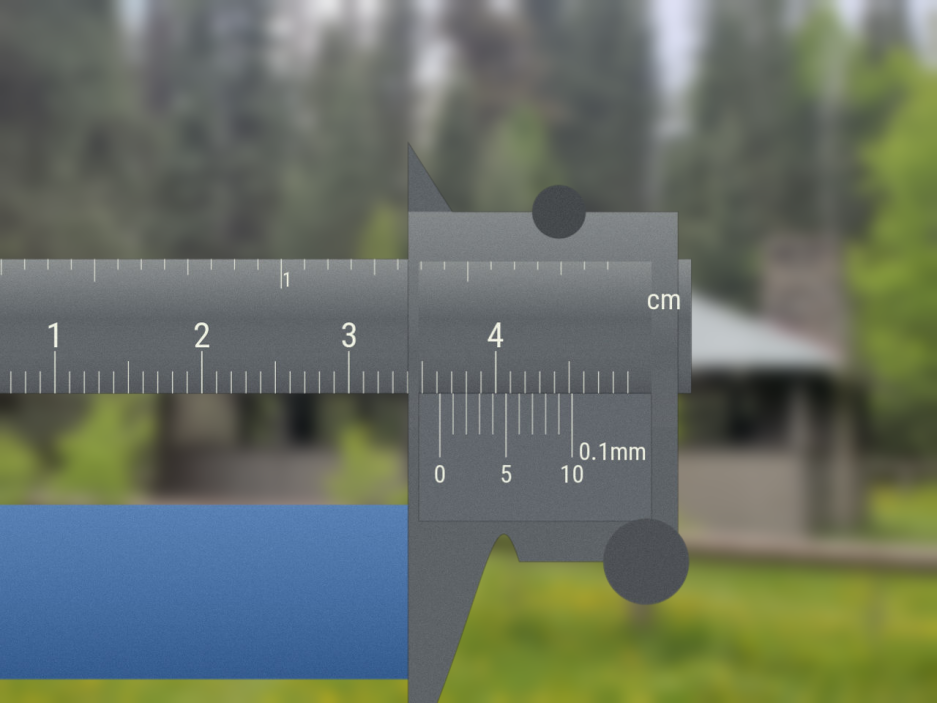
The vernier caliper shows 36.2 mm
